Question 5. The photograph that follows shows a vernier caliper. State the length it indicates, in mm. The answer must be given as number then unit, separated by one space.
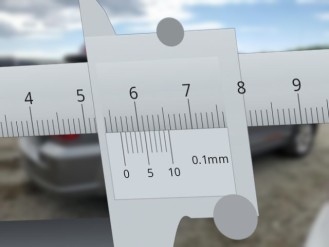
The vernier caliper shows 56.6 mm
